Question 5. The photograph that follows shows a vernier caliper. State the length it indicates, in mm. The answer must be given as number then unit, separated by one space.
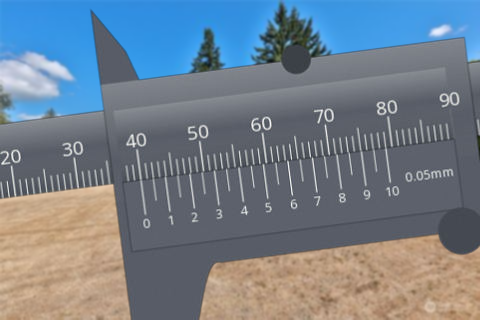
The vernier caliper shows 40.0 mm
